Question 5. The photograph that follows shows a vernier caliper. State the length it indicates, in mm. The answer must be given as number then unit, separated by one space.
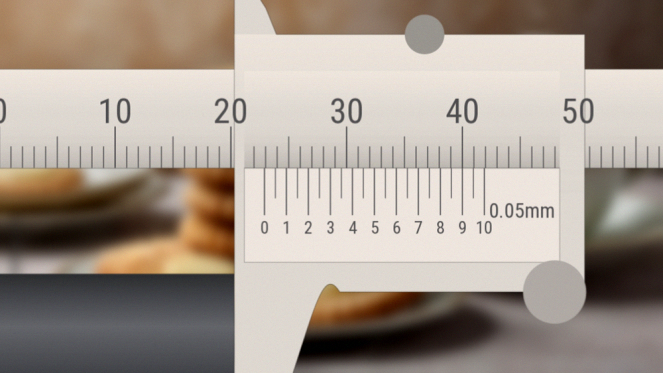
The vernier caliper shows 22.9 mm
